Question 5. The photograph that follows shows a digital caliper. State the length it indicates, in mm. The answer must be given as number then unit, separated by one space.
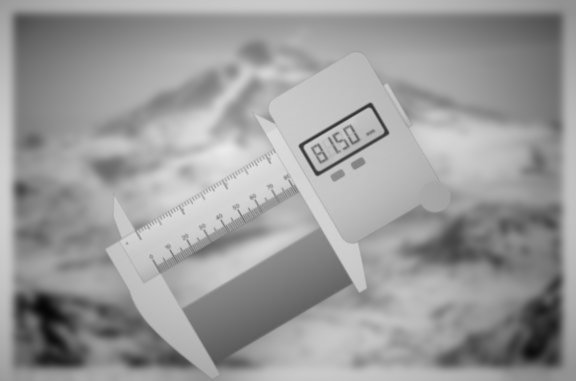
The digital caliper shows 81.50 mm
